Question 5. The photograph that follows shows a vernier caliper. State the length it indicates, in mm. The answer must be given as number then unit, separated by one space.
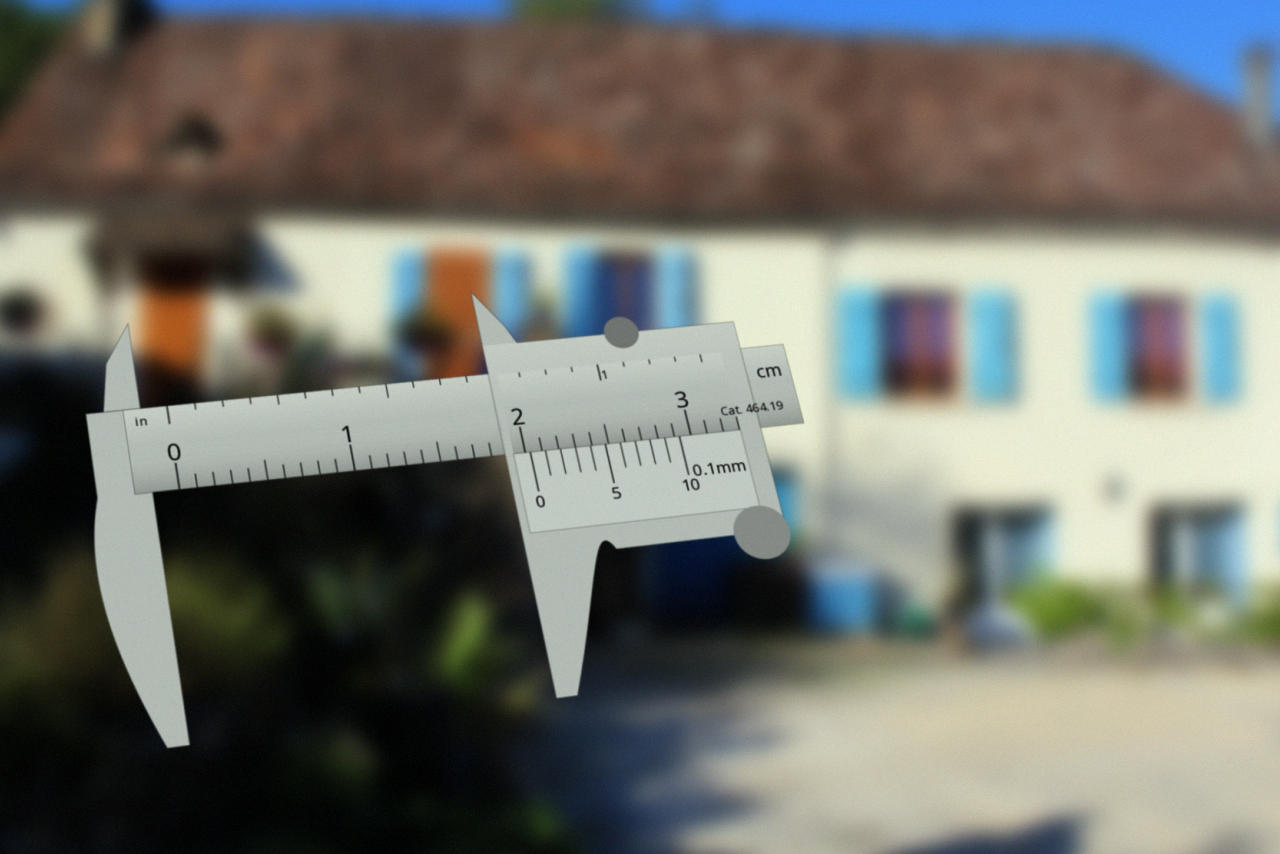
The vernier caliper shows 20.3 mm
